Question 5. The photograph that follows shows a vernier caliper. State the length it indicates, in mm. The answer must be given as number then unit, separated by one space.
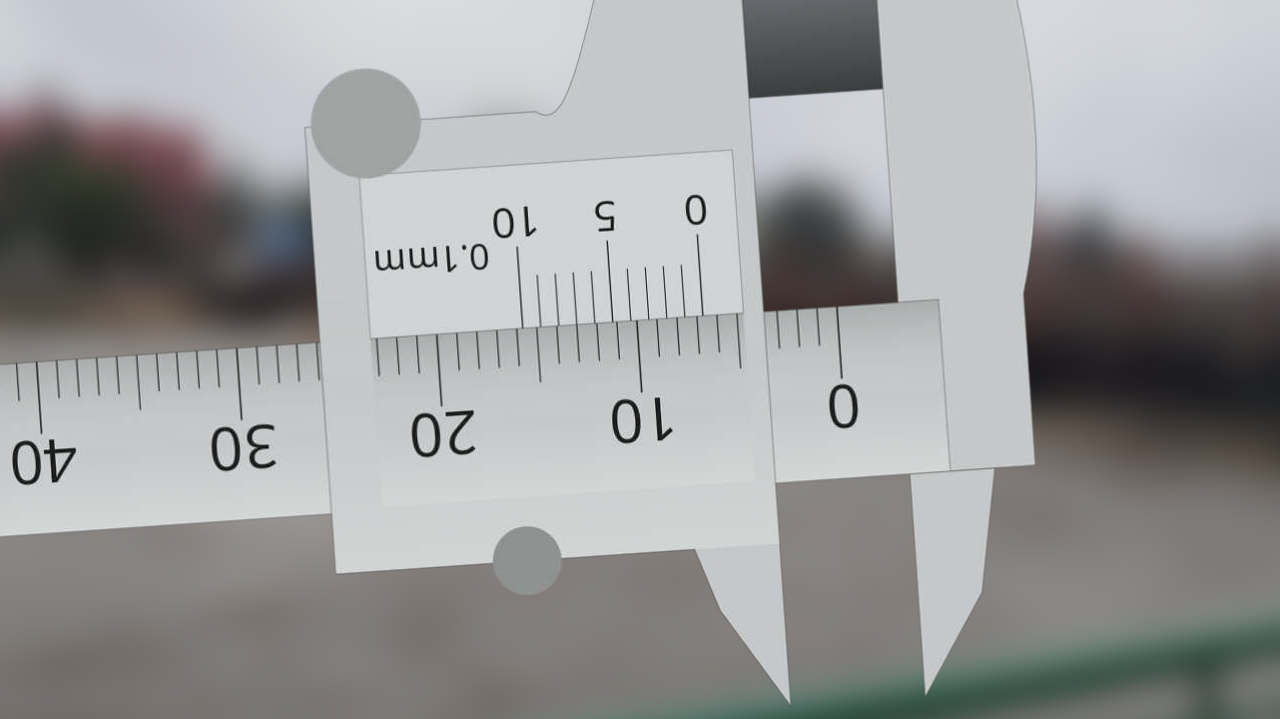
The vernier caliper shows 6.7 mm
